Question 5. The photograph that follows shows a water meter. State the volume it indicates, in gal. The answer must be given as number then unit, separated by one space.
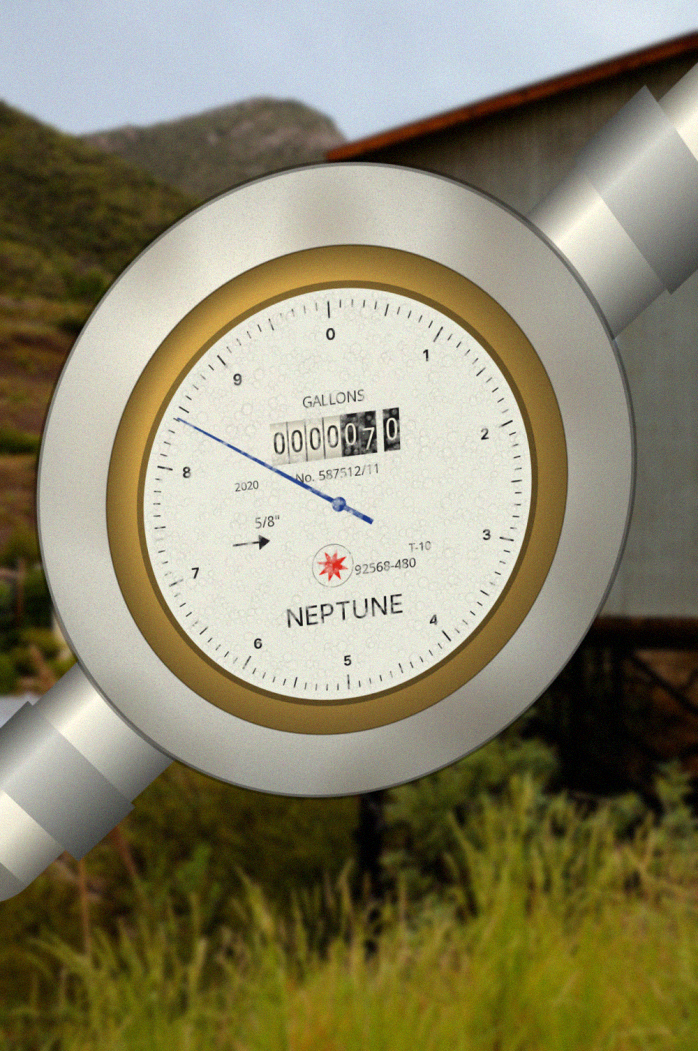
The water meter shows 68.4 gal
